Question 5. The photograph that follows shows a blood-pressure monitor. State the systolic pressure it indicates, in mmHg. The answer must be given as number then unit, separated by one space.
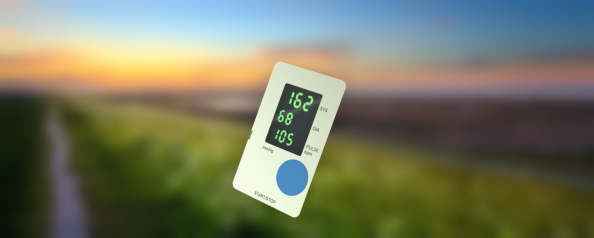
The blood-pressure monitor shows 162 mmHg
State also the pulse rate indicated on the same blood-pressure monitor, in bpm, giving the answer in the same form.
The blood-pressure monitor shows 105 bpm
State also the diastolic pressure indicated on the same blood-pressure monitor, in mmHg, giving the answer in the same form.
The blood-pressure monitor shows 68 mmHg
